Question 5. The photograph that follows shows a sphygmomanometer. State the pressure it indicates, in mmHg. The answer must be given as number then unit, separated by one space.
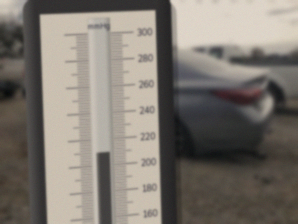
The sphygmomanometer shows 210 mmHg
